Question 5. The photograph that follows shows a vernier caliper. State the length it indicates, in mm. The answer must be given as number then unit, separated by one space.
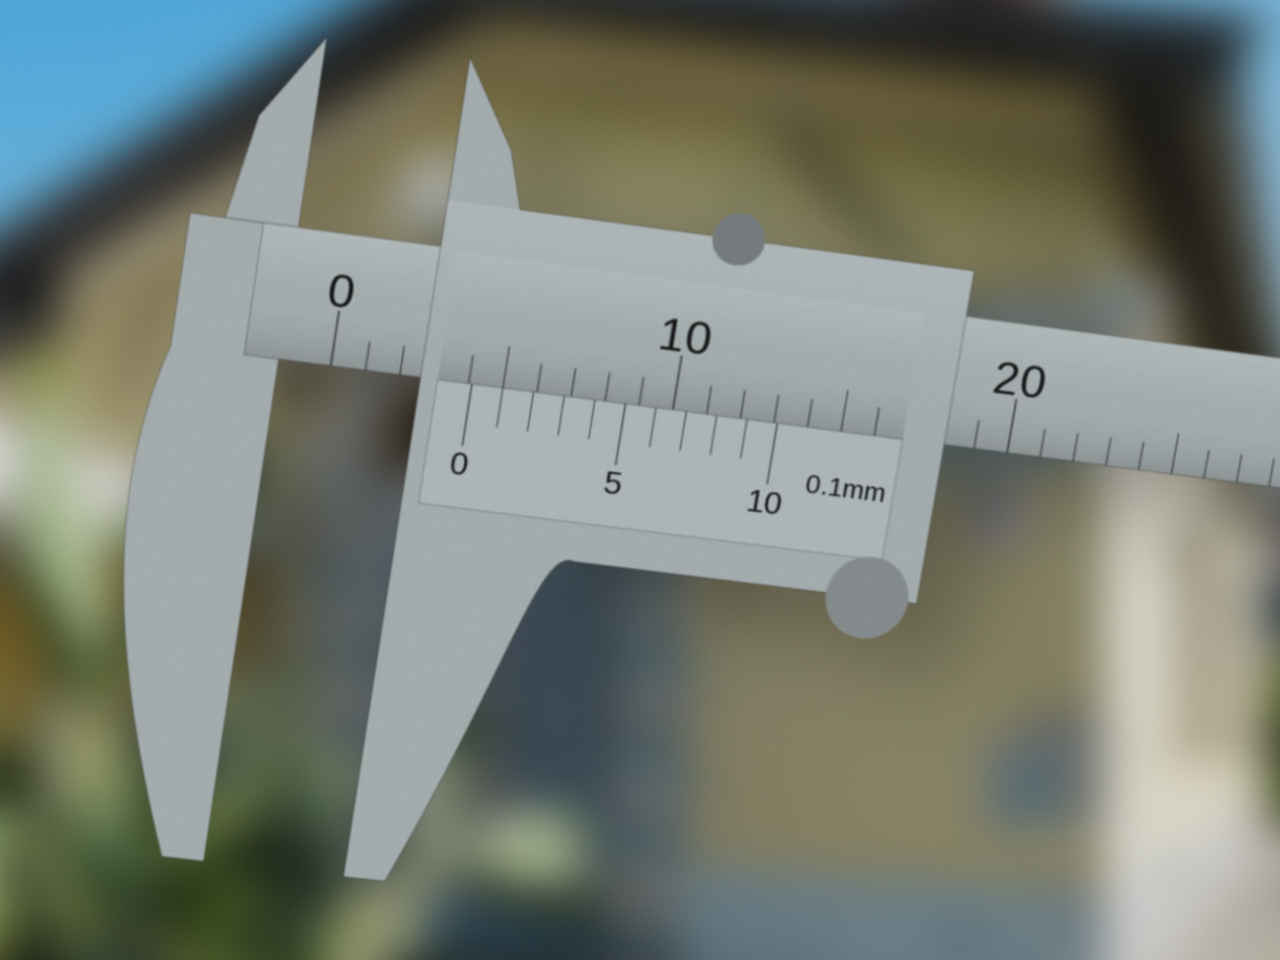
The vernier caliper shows 4.1 mm
